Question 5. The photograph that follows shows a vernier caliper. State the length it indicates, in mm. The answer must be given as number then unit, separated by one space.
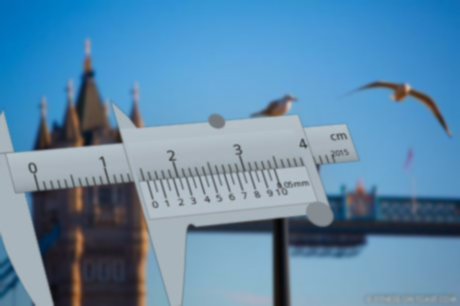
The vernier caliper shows 15.5 mm
